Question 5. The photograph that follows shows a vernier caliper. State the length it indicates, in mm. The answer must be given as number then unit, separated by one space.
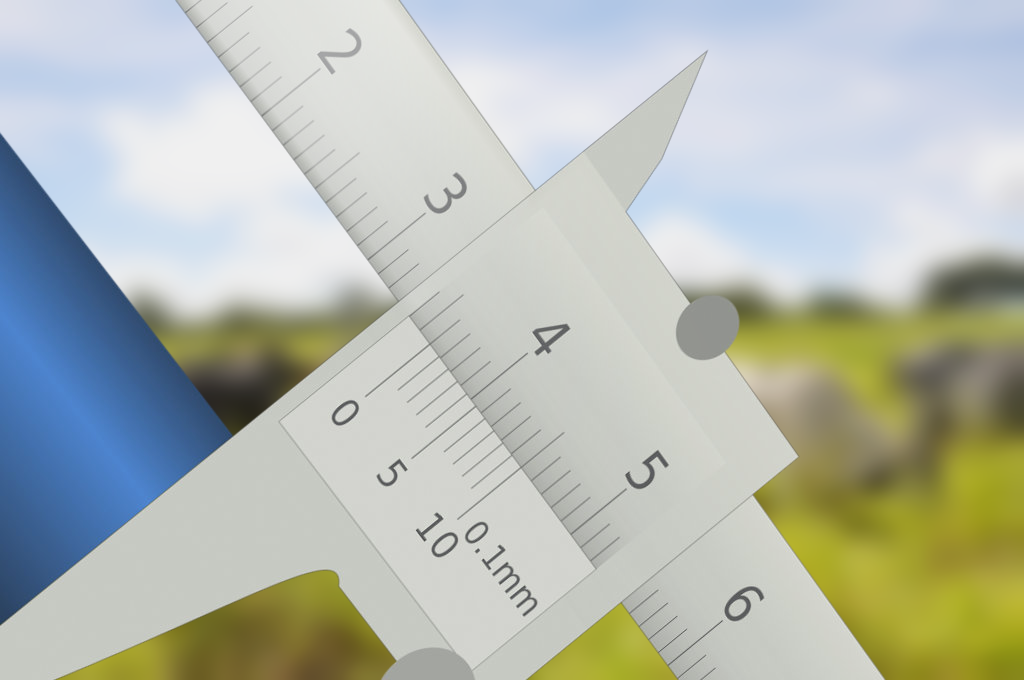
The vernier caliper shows 36.0 mm
